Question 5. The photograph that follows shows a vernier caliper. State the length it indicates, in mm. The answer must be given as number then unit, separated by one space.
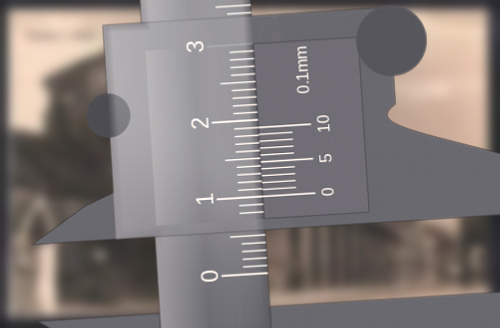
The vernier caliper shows 10.0 mm
